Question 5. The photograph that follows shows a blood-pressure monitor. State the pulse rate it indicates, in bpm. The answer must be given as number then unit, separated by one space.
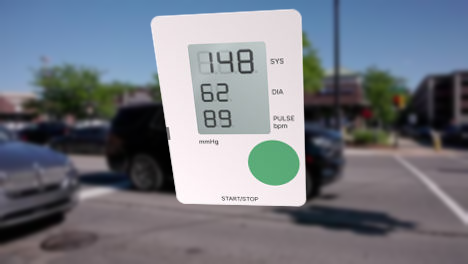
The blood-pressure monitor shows 89 bpm
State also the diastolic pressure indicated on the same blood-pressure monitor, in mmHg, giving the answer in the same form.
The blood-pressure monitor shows 62 mmHg
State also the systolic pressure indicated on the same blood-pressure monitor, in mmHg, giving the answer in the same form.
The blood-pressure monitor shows 148 mmHg
